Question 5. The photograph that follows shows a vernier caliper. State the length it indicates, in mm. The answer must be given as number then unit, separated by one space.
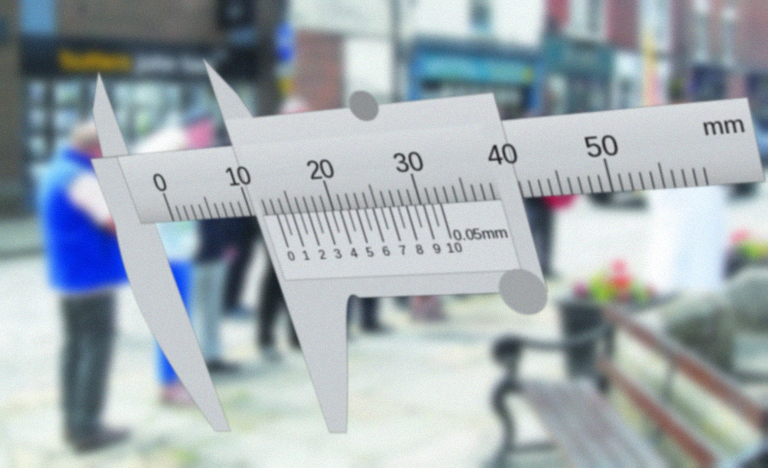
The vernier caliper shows 13.2 mm
